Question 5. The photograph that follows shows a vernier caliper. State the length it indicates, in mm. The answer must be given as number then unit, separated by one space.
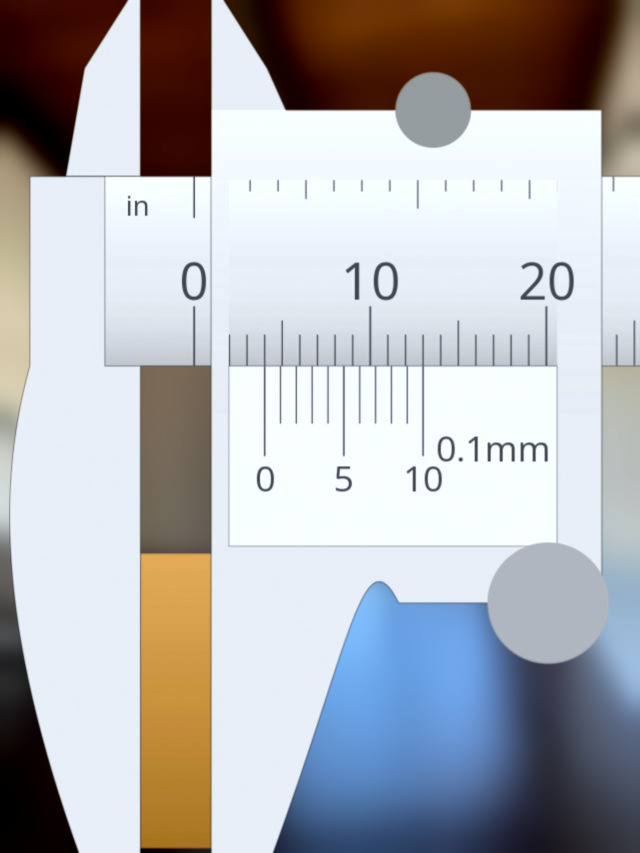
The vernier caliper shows 4.0 mm
